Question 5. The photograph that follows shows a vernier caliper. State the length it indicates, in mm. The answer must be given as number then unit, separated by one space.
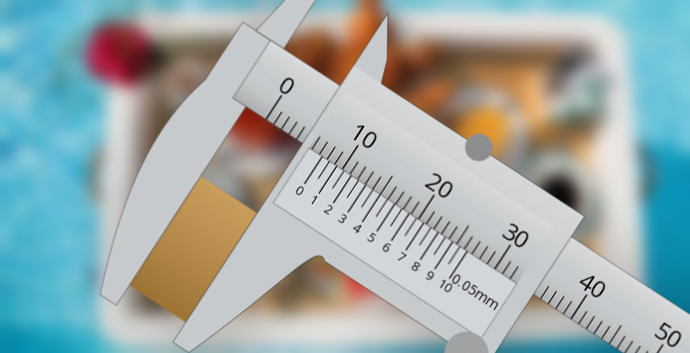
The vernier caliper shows 7.4 mm
